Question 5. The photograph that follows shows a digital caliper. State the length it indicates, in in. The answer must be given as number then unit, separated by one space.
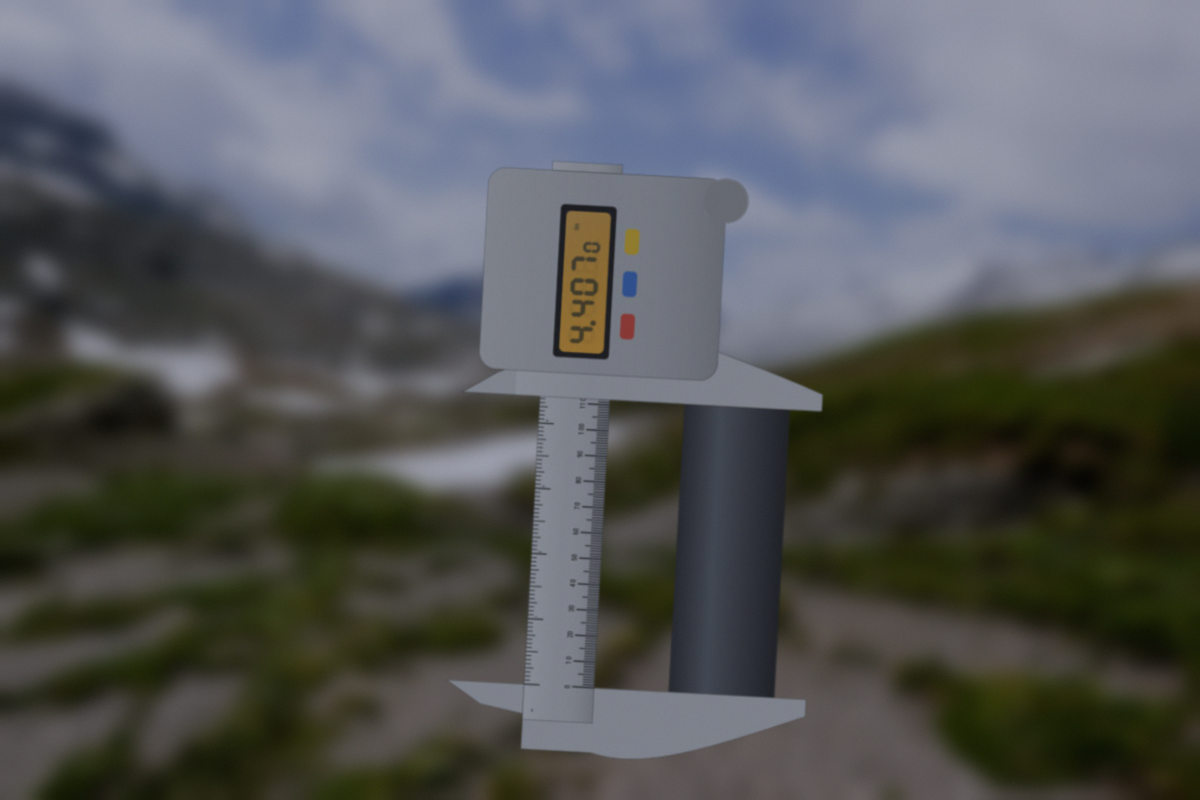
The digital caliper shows 4.4070 in
